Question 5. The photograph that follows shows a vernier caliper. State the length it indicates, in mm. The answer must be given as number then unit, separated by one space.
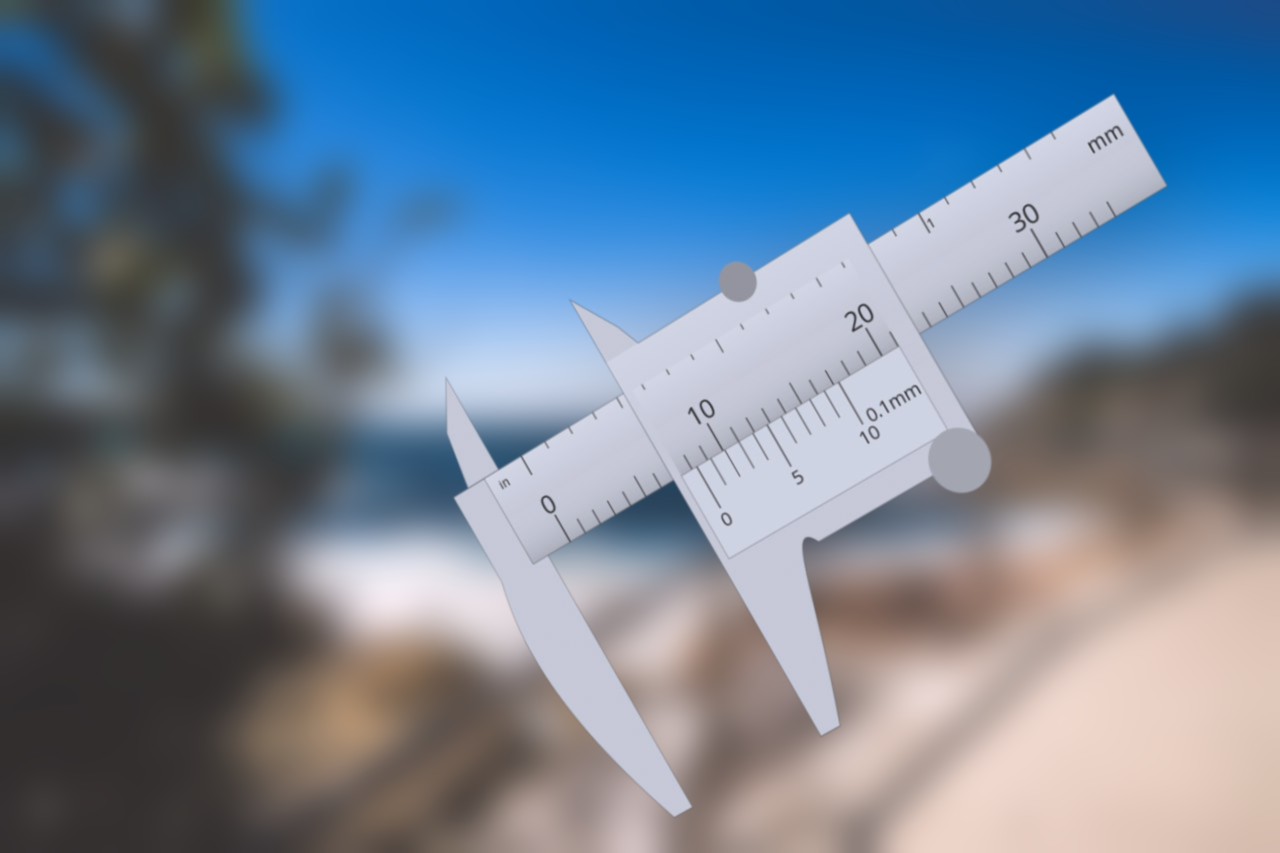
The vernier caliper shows 8.3 mm
